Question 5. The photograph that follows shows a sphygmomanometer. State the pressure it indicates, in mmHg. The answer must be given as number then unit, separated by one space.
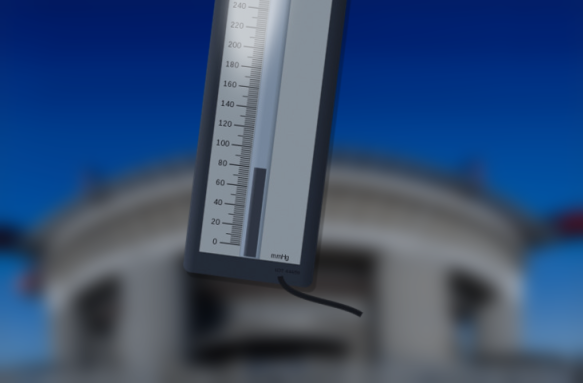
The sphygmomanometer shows 80 mmHg
